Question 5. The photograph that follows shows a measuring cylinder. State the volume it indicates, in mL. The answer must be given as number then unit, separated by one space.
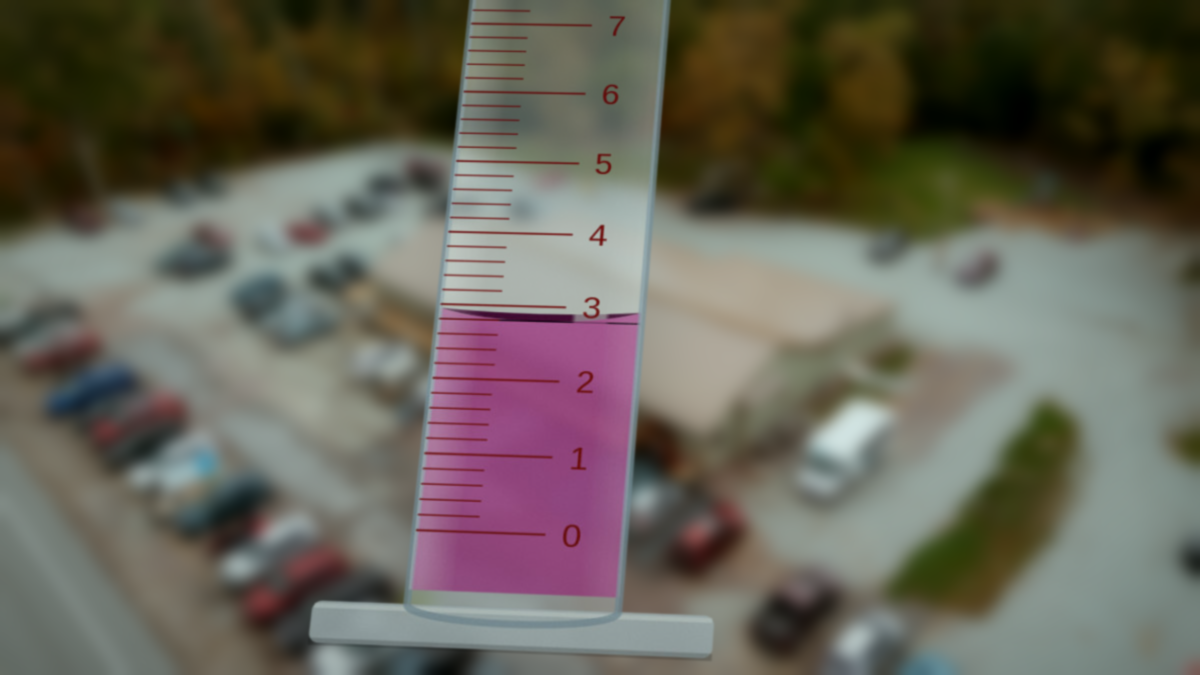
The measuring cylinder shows 2.8 mL
